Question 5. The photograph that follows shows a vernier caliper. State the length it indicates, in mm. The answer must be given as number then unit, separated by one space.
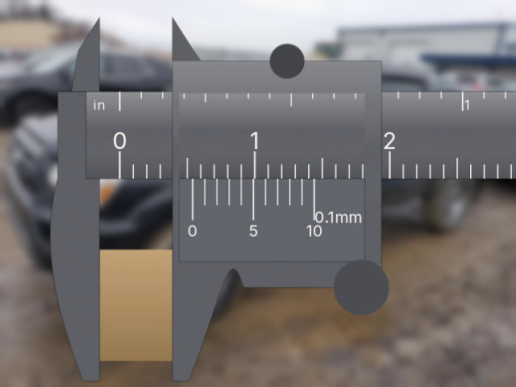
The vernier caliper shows 5.4 mm
